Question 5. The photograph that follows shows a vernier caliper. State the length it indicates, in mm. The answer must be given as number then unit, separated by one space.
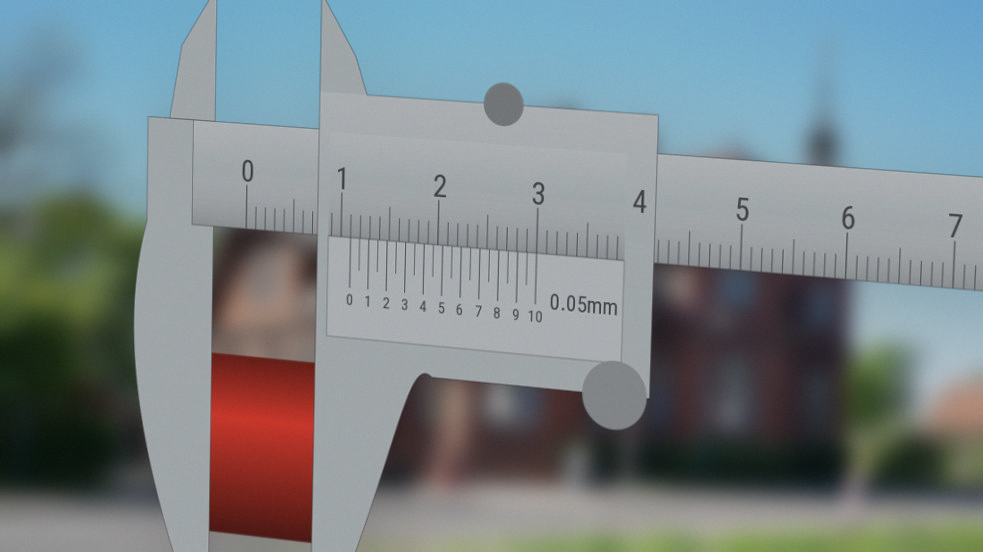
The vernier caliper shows 11.0 mm
